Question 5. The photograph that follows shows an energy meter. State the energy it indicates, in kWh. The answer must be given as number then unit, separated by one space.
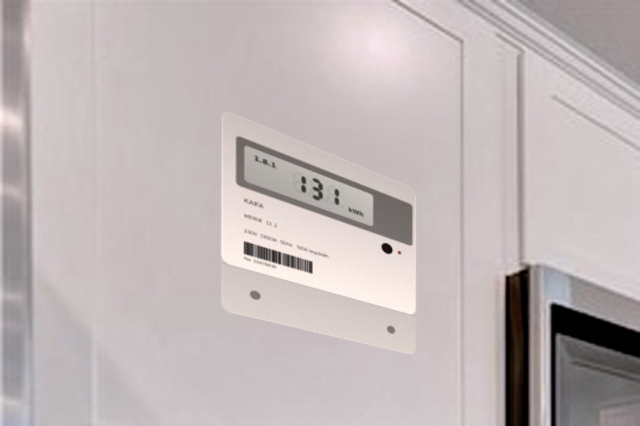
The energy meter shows 131 kWh
